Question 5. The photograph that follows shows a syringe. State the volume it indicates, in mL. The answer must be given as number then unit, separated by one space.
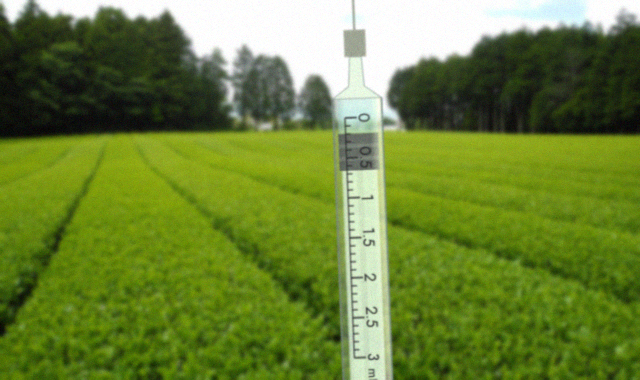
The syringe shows 0.2 mL
